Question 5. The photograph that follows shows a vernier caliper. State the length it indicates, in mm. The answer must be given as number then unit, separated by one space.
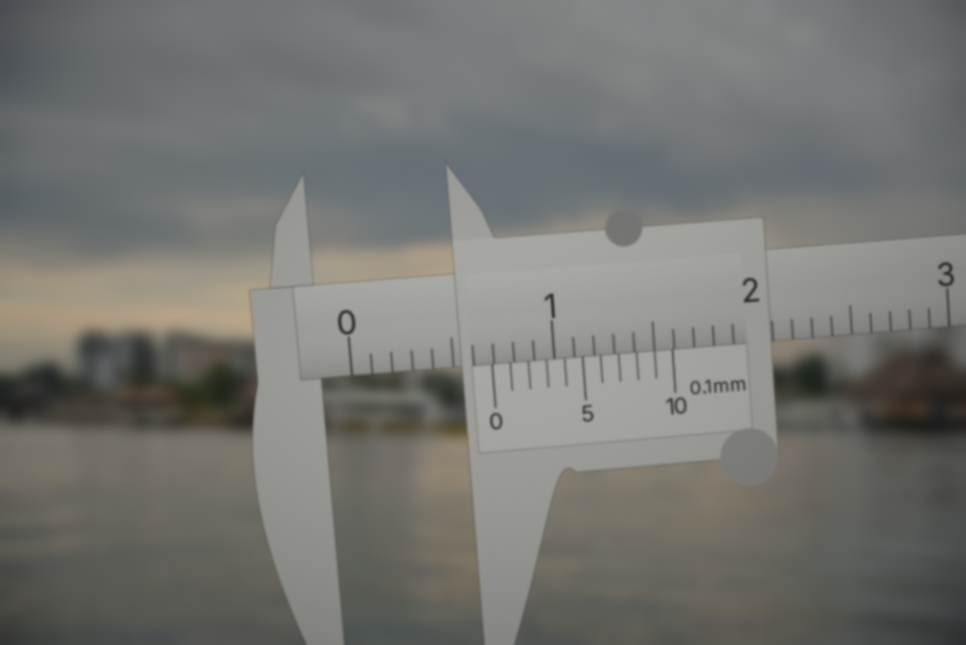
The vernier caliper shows 6.9 mm
